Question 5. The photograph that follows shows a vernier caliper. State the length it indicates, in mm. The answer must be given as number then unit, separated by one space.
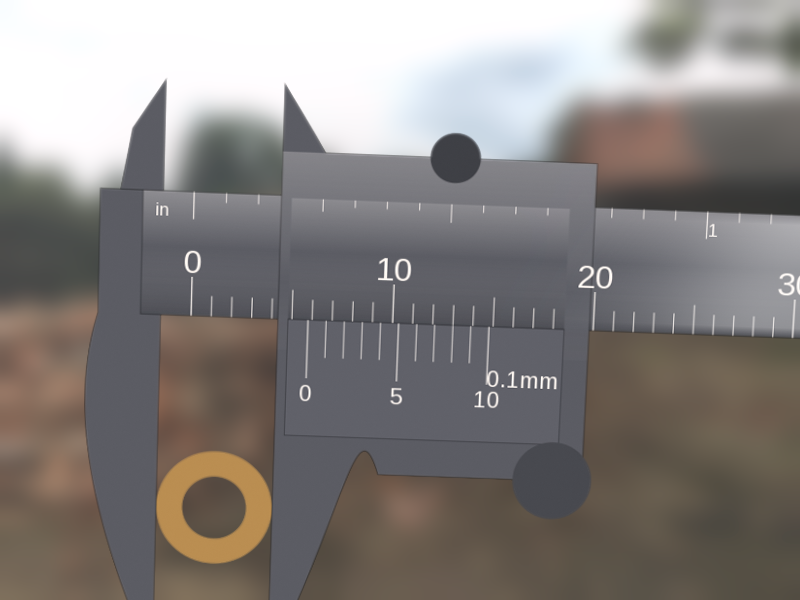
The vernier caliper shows 5.8 mm
